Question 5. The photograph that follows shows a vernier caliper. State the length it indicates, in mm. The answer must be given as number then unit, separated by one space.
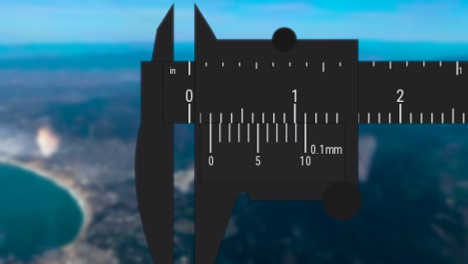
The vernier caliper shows 2.0 mm
